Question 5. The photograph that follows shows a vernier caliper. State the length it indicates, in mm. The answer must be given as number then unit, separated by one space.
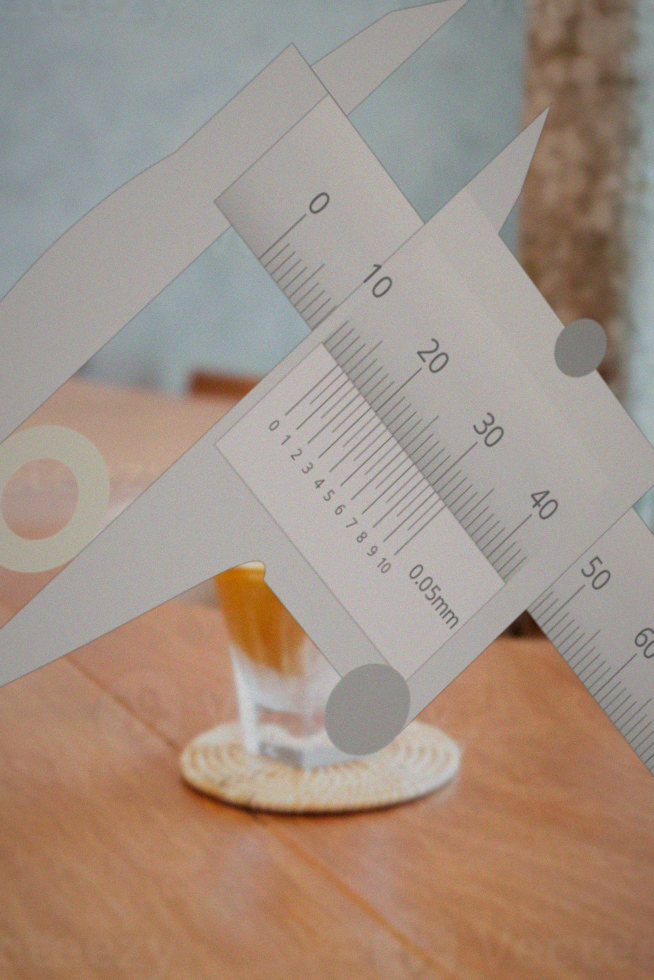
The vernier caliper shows 13.6 mm
